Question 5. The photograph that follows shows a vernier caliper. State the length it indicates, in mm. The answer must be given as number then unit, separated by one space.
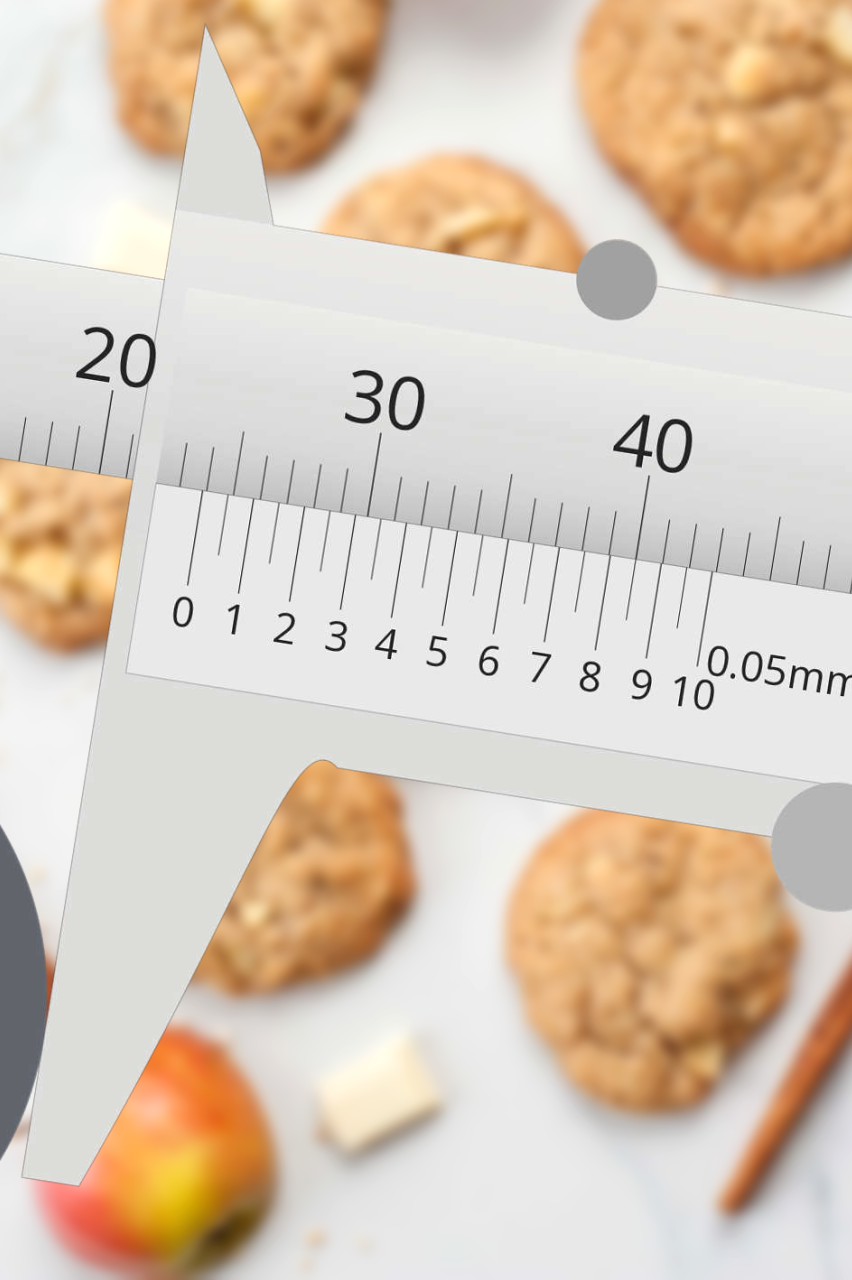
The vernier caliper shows 23.85 mm
